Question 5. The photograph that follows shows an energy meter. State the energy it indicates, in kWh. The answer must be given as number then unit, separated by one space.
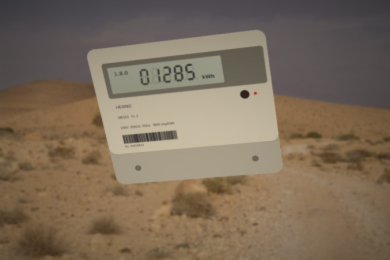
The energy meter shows 1285 kWh
